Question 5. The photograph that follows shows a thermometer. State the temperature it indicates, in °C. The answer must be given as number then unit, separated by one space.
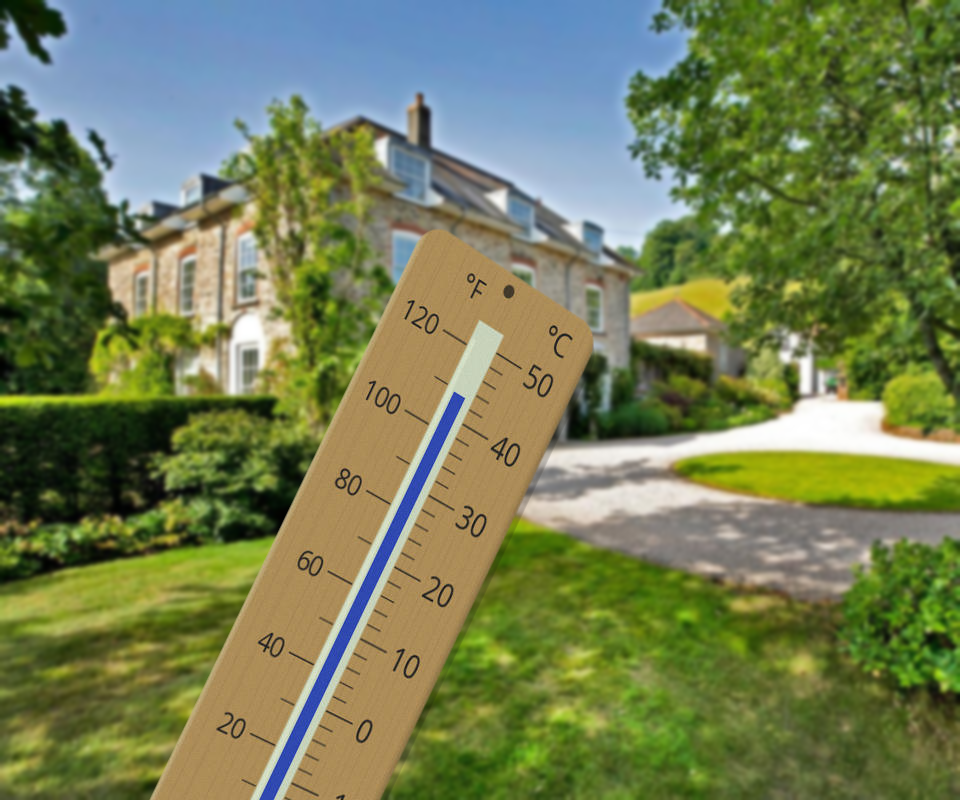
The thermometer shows 43 °C
